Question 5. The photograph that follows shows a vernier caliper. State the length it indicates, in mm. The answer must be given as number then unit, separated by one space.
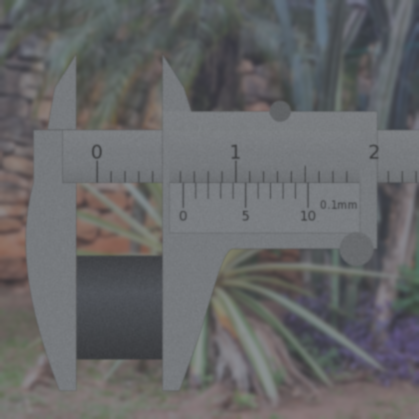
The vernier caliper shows 6.2 mm
